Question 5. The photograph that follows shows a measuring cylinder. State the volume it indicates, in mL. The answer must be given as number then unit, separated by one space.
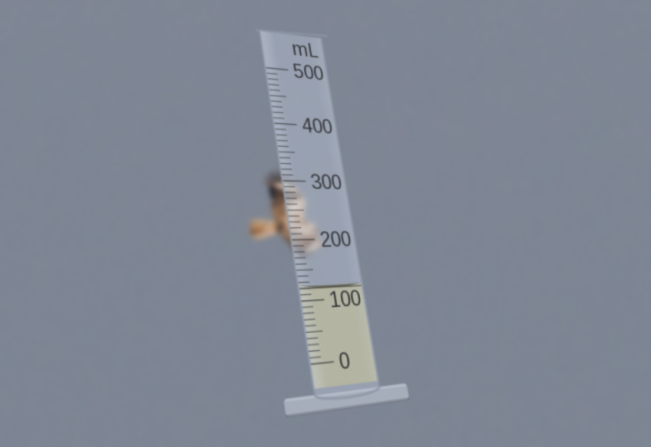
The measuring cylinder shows 120 mL
